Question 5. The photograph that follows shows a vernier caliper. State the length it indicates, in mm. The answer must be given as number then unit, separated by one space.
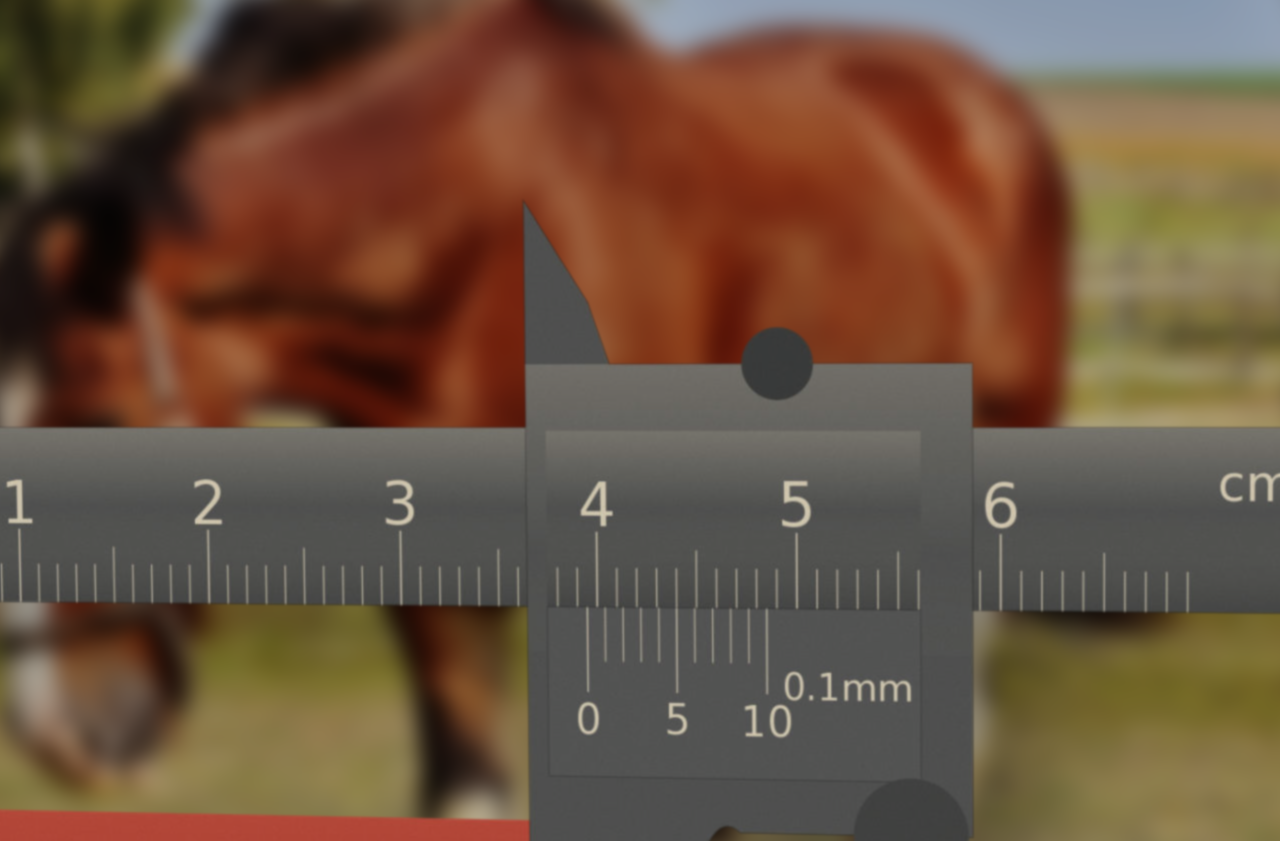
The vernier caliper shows 39.5 mm
